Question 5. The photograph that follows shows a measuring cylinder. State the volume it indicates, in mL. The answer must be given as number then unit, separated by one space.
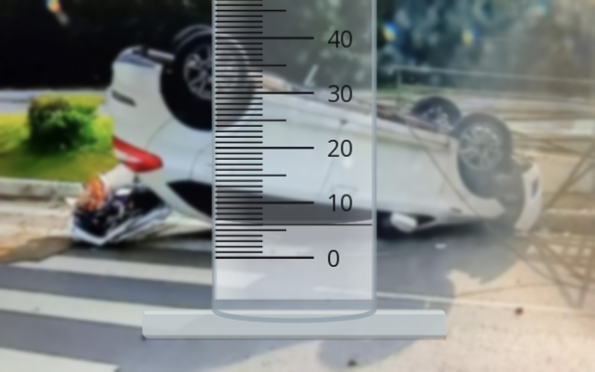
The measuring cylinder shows 6 mL
